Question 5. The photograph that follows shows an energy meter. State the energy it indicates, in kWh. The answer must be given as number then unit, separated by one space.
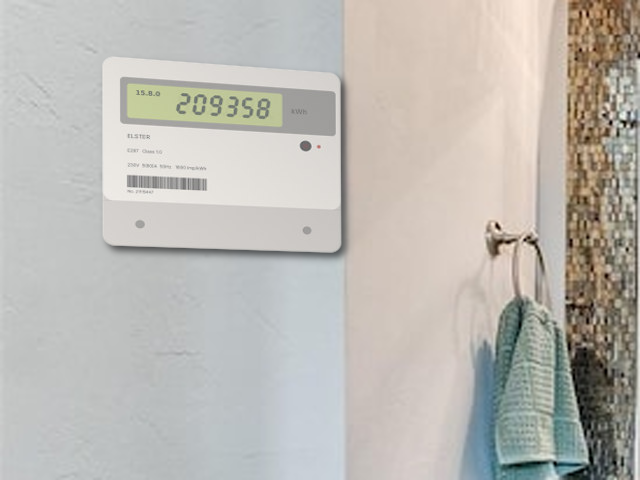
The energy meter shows 209358 kWh
